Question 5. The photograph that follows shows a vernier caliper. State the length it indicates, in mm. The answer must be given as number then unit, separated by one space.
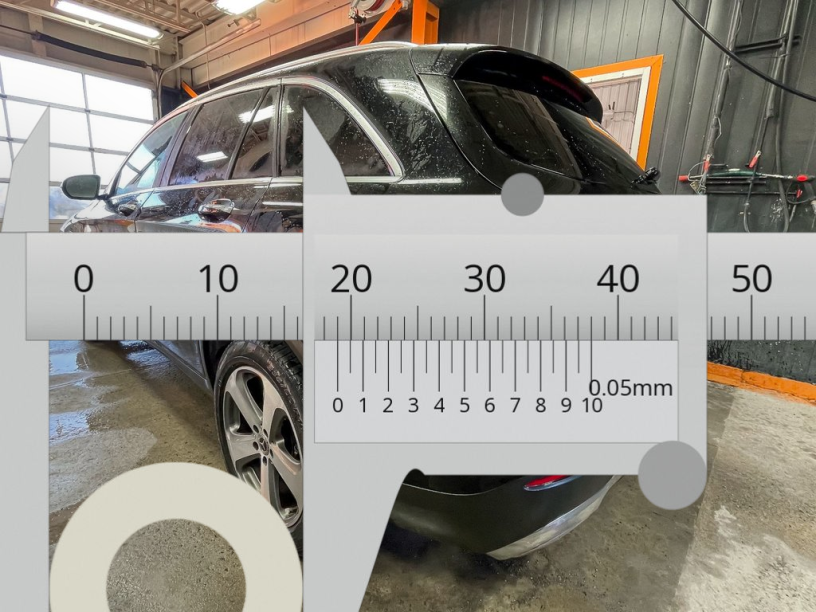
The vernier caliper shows 19.0 mm
